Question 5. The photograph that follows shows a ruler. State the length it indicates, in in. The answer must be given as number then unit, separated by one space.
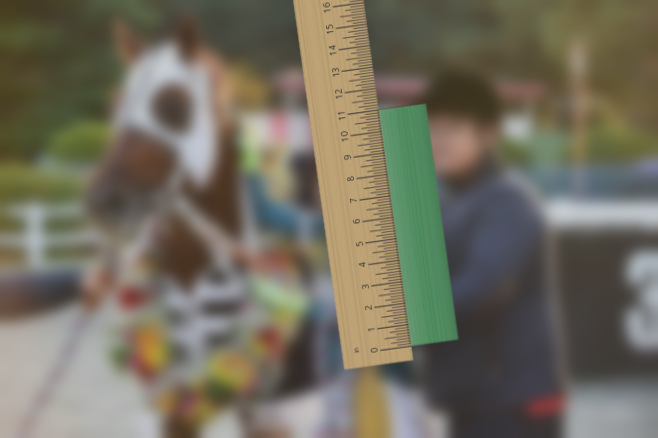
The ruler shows 11 in
